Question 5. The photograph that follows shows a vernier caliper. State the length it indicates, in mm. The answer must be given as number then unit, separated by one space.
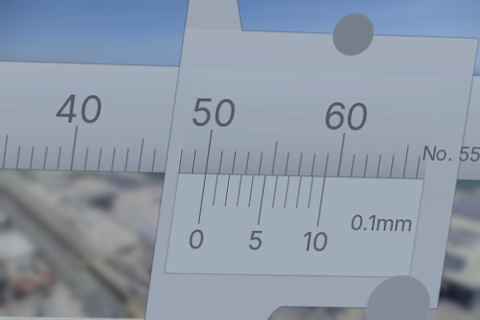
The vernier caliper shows 50.0 mm
